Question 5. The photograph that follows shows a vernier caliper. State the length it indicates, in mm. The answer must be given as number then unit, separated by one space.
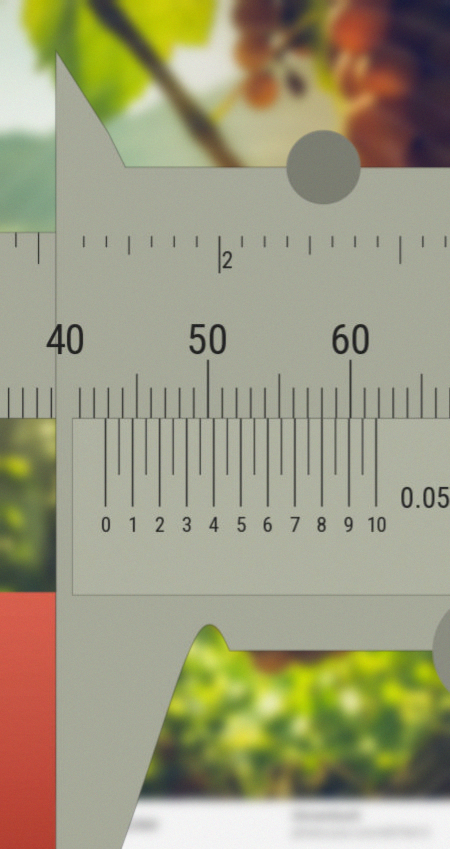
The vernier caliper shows 42.8 mm
